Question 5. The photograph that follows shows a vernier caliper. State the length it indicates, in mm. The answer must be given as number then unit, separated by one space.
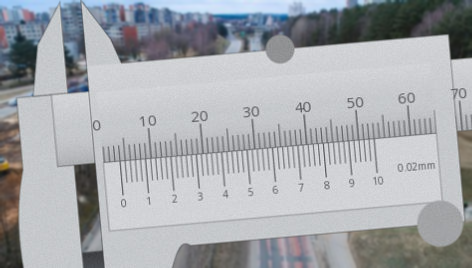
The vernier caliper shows 4.0 mm
